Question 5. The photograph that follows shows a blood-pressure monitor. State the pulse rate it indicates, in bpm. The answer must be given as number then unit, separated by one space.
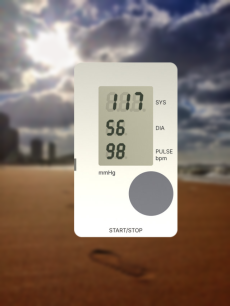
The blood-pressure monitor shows 98 bpm
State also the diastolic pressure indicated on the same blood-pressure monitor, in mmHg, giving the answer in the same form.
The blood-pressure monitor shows 56 mmHg
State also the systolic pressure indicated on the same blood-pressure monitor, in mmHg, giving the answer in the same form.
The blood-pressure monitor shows 117 mmHg
